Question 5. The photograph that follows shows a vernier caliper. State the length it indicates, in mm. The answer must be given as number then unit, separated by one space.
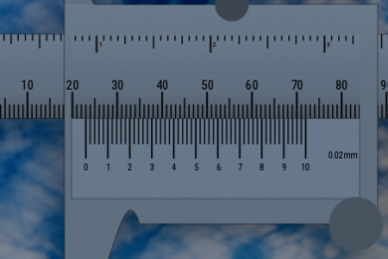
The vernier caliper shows 23.0 mm
